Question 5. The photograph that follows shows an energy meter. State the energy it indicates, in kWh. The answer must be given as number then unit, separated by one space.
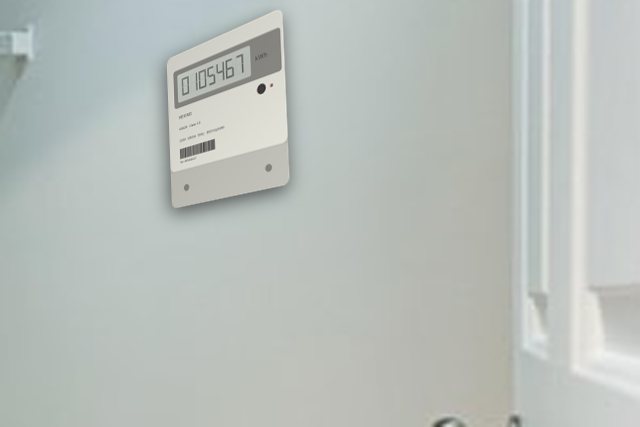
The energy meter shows 105467 kWh
